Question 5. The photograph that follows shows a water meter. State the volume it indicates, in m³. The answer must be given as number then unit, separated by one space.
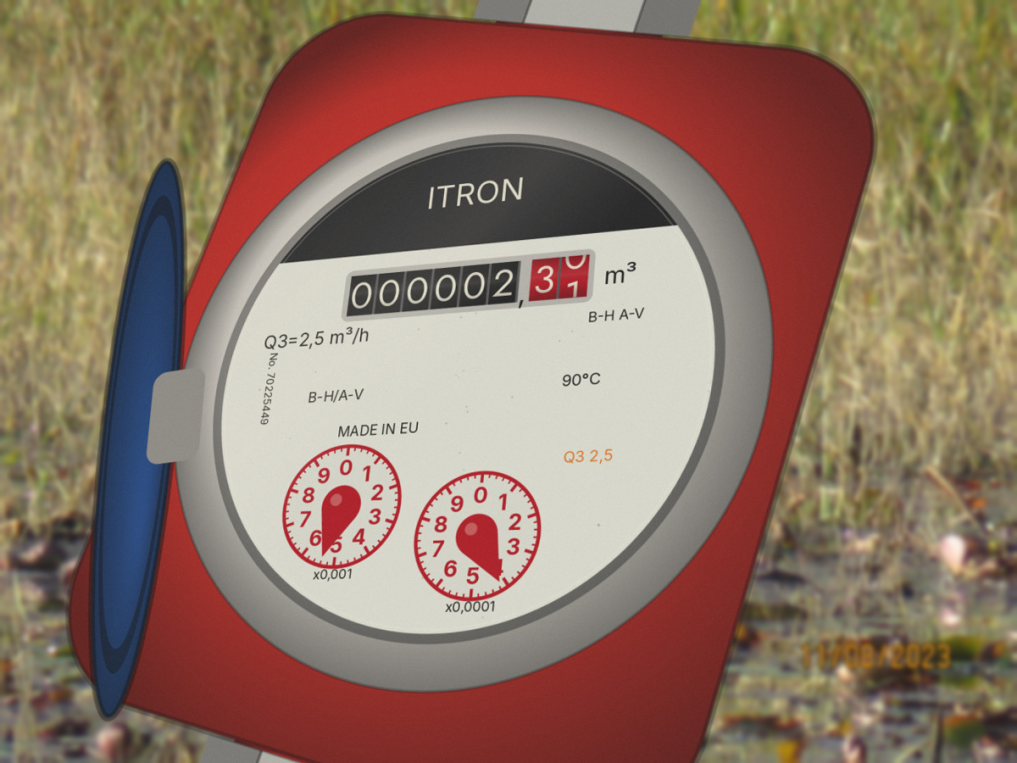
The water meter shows 2.3054 m³
